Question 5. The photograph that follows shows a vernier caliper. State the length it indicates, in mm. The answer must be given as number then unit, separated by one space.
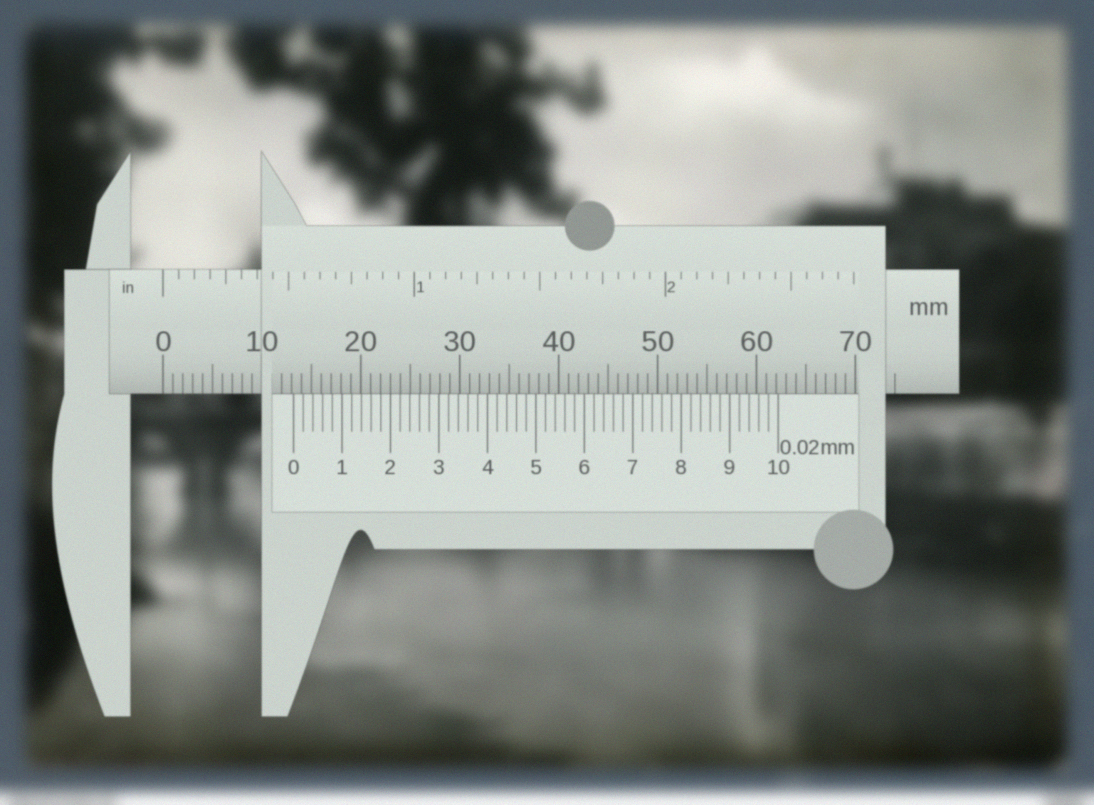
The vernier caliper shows 13.2 mm
